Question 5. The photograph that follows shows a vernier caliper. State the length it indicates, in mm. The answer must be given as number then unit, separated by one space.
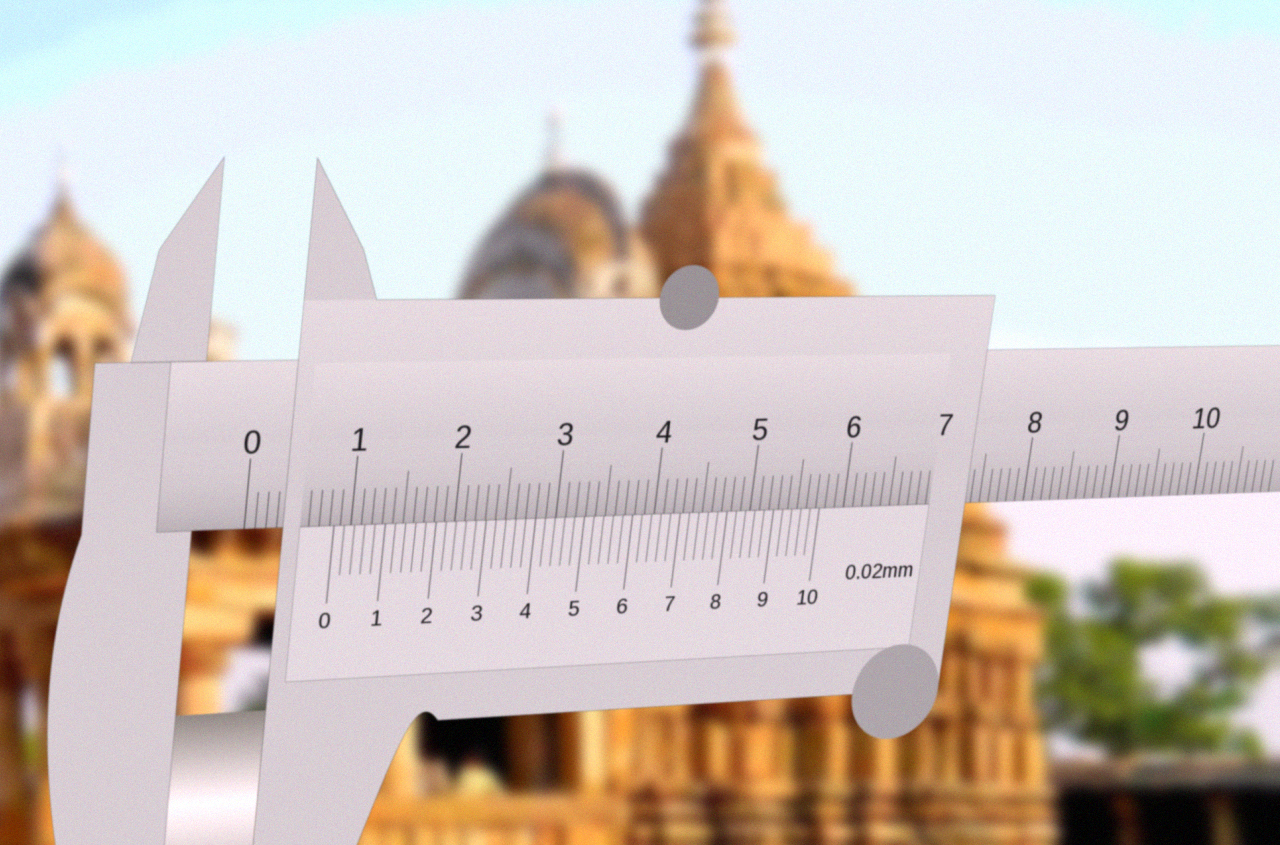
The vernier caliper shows 8.4 mm
